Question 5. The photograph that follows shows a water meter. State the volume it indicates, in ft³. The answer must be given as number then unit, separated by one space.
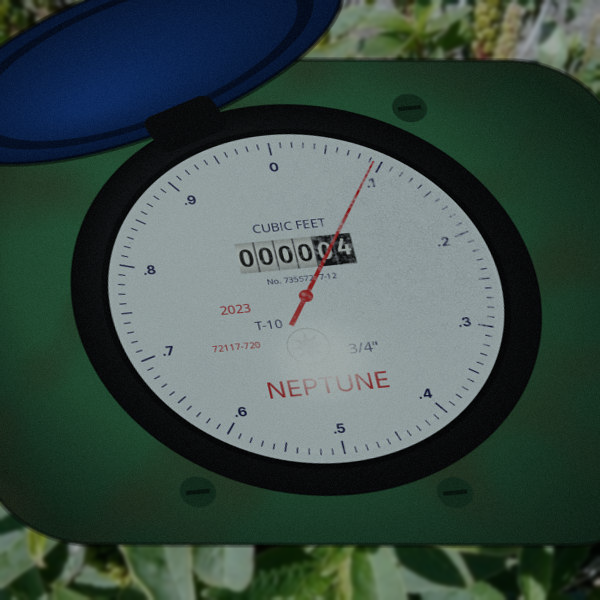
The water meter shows 4.09 ft³
